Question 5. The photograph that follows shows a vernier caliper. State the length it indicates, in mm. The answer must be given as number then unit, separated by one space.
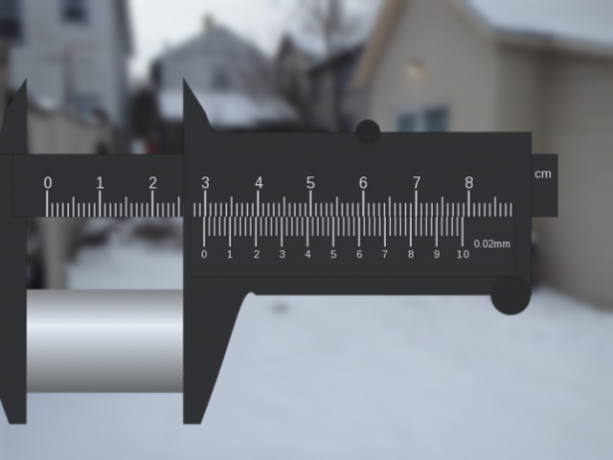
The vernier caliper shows 29.8 mm
